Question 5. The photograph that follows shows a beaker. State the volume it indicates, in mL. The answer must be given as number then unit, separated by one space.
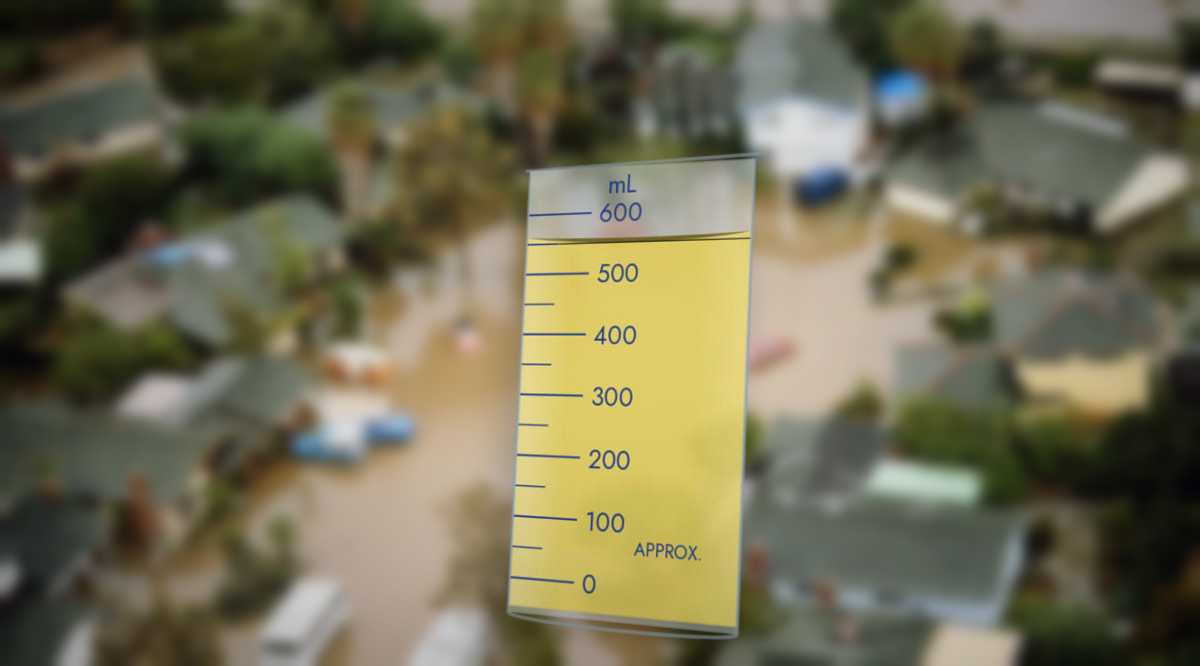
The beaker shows 550 mL
